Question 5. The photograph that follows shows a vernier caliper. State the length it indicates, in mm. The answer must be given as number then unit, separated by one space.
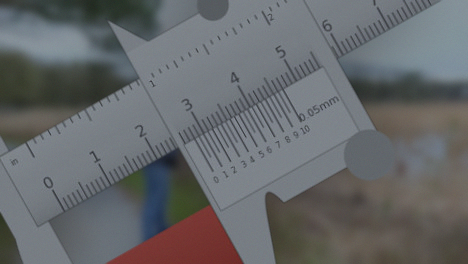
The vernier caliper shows 28.0 mm
